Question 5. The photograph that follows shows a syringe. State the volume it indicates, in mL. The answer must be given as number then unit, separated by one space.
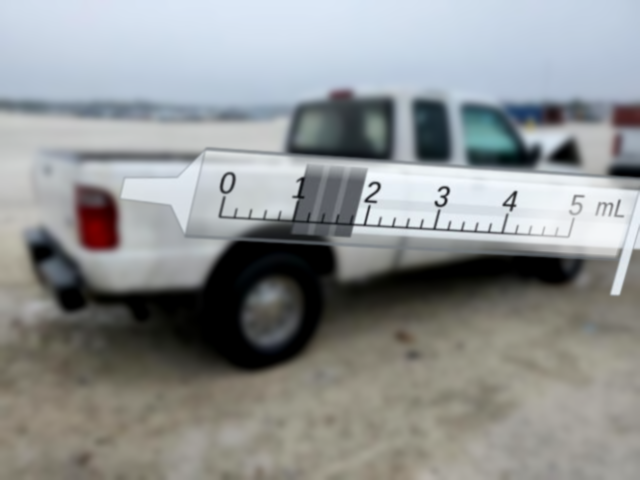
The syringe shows 1 mL
